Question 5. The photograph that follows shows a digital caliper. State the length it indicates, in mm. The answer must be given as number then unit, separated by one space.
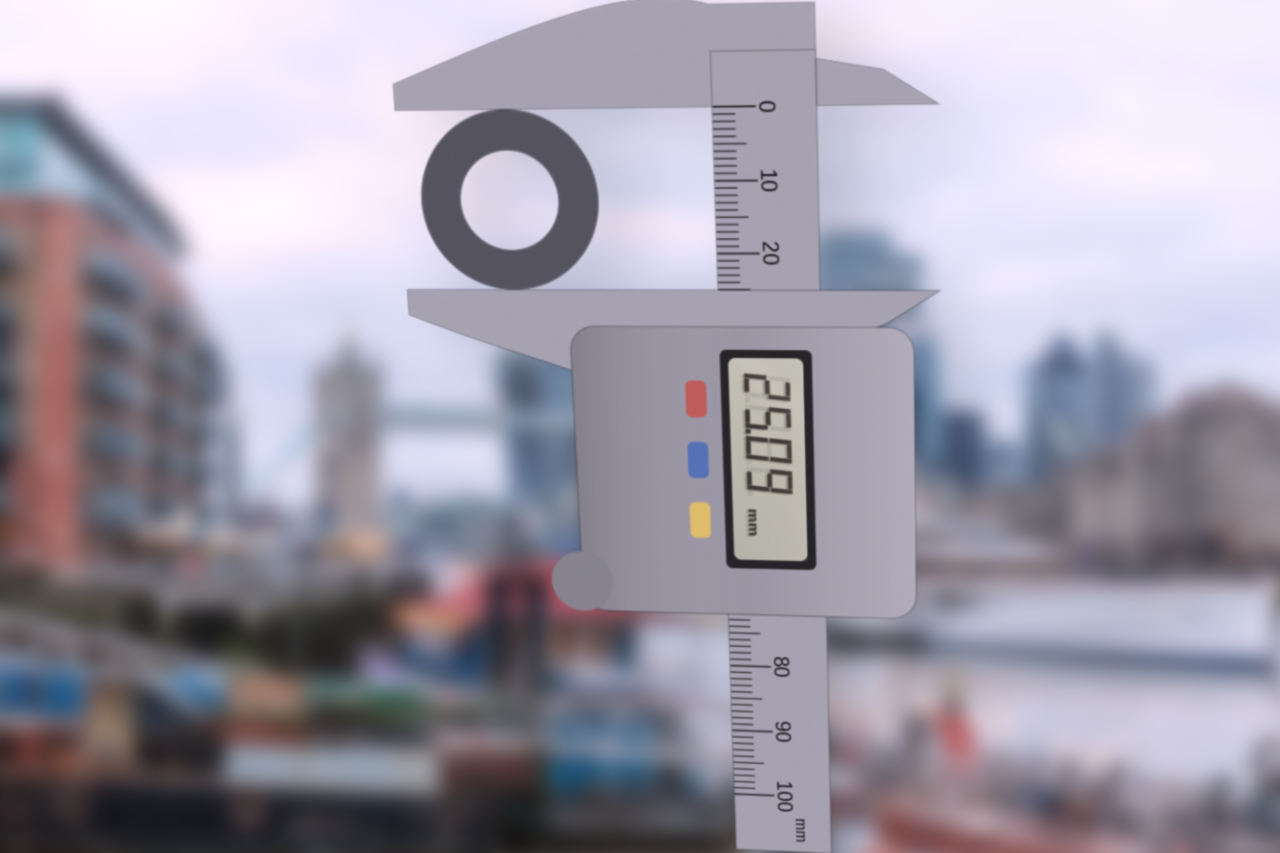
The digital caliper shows 25.09 mm
